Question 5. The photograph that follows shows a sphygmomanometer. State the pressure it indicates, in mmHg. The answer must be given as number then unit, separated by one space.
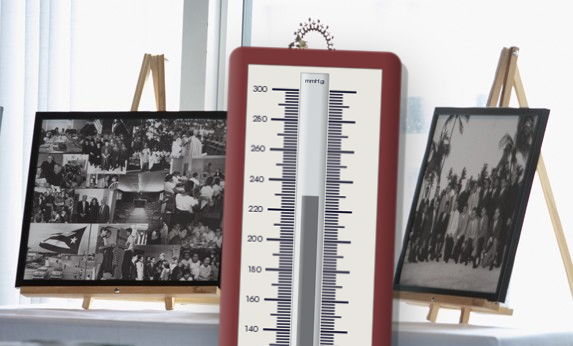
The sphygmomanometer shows 230 mmHg
